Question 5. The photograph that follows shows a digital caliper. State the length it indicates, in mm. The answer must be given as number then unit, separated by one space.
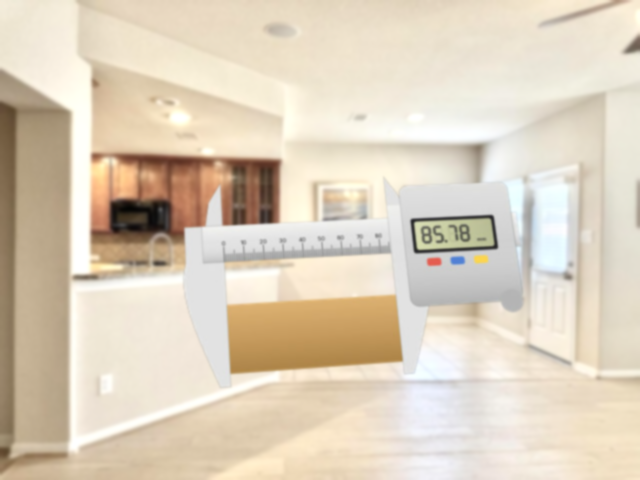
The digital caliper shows 85.78 mm
